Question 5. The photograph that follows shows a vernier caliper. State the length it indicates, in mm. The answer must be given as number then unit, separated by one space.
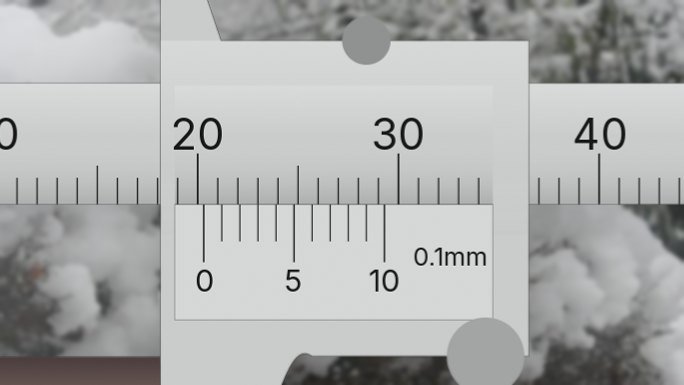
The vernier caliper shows 20.3 mm
